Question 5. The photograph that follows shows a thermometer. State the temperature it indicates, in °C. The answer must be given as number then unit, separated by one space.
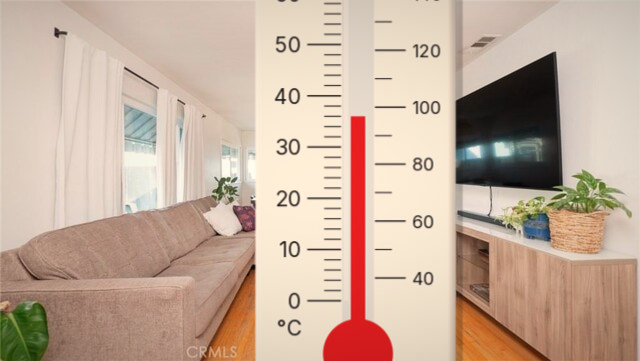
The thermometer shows 36 °C
